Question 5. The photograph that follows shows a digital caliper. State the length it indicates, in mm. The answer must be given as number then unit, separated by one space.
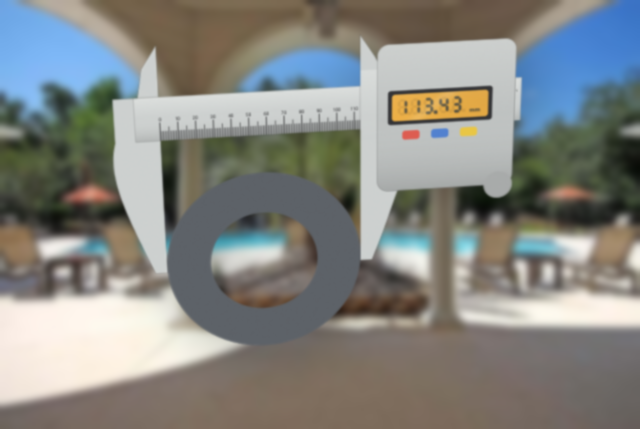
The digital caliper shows 113.43 mm
